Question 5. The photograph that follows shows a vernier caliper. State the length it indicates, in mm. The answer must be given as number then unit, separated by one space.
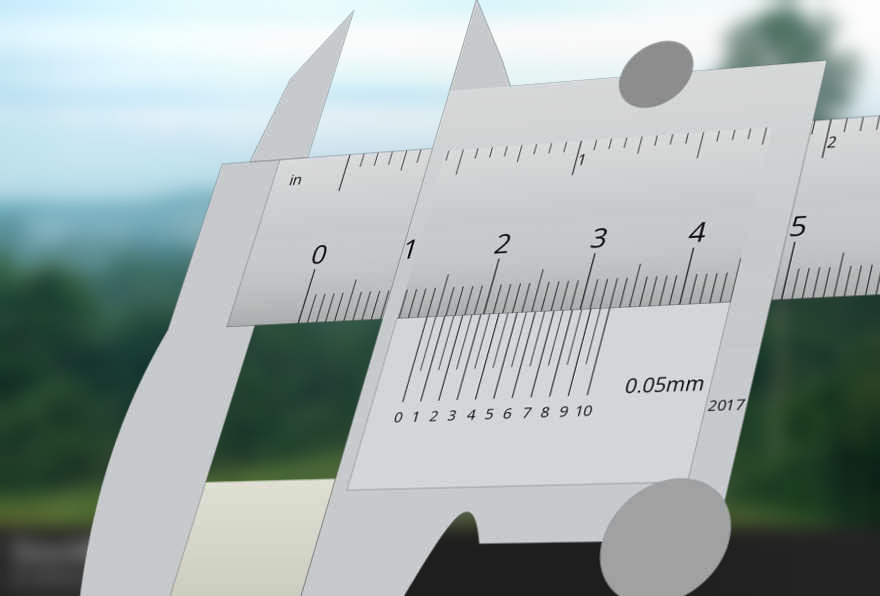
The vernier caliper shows 14.0 mm
